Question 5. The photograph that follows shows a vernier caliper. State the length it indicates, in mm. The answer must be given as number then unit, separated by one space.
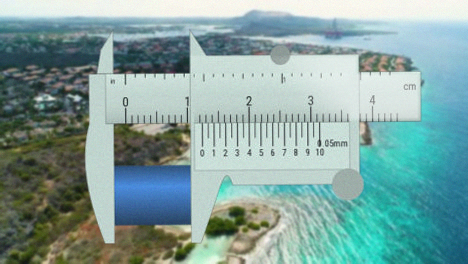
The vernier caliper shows 12.4 mm
